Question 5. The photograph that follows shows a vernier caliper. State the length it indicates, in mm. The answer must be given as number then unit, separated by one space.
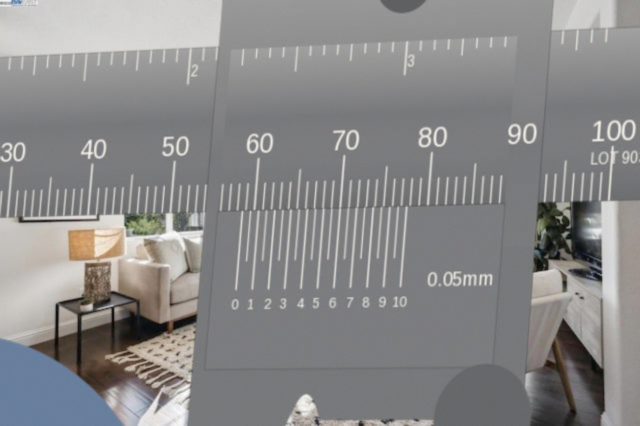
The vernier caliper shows 58.6 mm
